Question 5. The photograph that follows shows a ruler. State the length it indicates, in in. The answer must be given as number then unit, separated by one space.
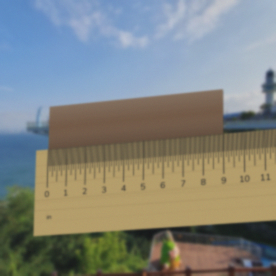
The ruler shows 9 in
